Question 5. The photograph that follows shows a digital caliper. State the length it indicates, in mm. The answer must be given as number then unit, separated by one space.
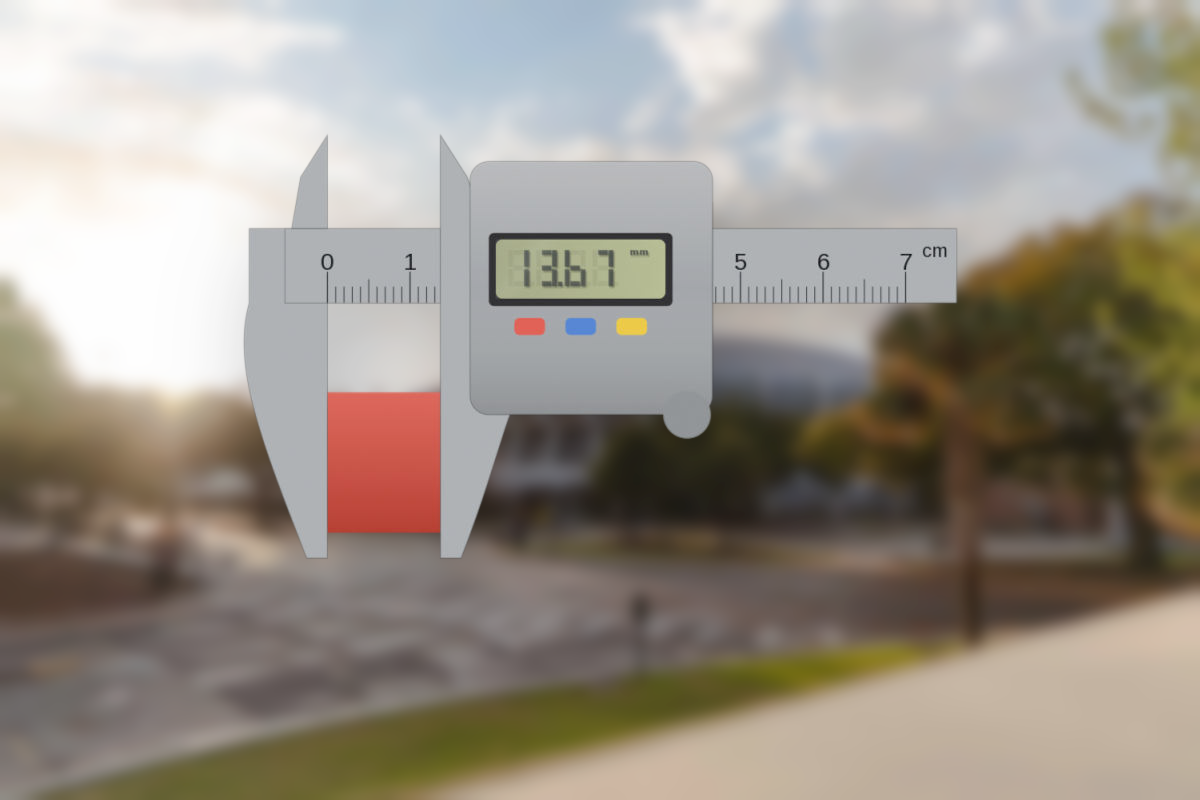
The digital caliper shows 13.67 mm
